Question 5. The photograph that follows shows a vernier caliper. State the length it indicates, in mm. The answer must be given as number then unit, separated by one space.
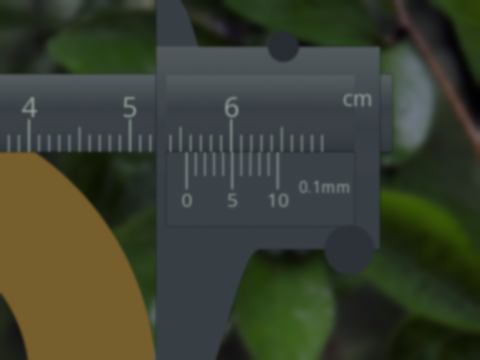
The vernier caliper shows 55.6 mm
